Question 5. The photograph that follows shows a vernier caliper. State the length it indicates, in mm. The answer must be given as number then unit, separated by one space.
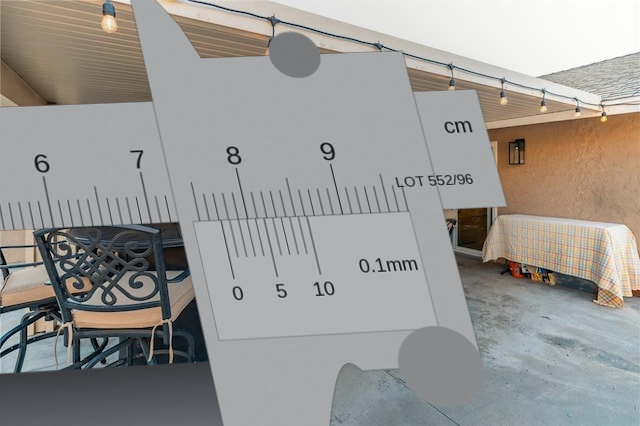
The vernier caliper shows 77.2 mm
